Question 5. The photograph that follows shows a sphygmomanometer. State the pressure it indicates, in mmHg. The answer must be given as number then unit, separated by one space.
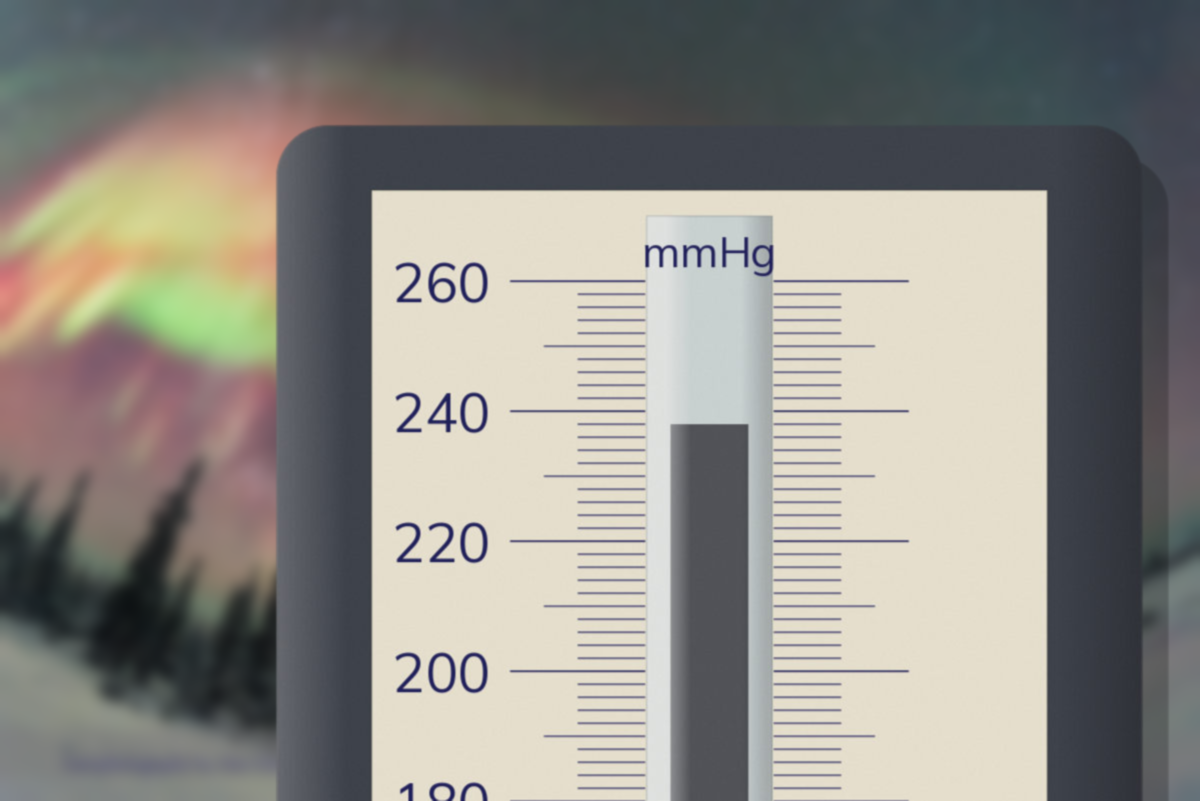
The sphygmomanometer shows 238 mmHg
